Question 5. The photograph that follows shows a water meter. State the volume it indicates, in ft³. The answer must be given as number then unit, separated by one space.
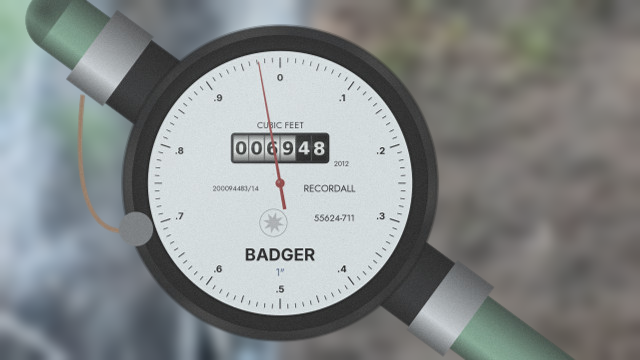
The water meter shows 6947.97 ft³
